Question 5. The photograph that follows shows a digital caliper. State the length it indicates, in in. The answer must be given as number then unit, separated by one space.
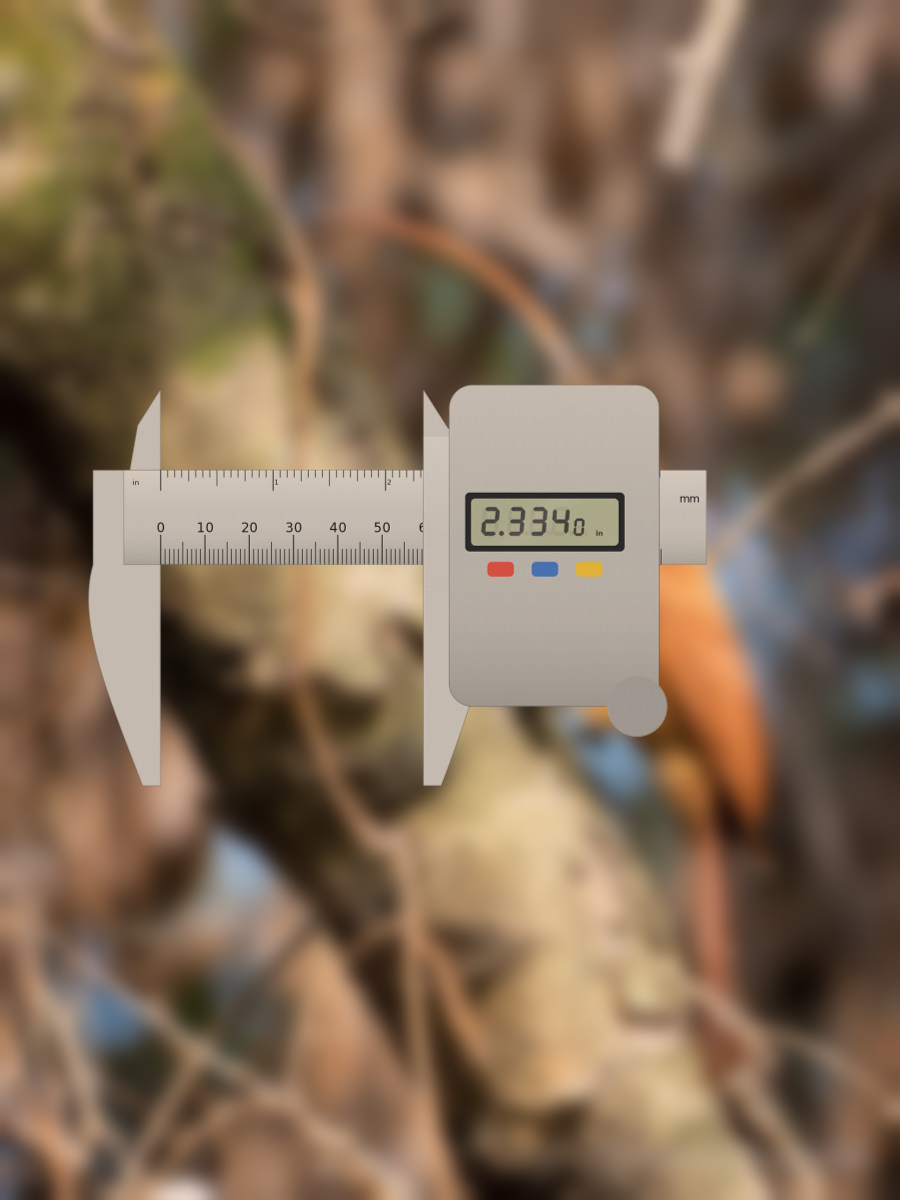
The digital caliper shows 2.3340 in
